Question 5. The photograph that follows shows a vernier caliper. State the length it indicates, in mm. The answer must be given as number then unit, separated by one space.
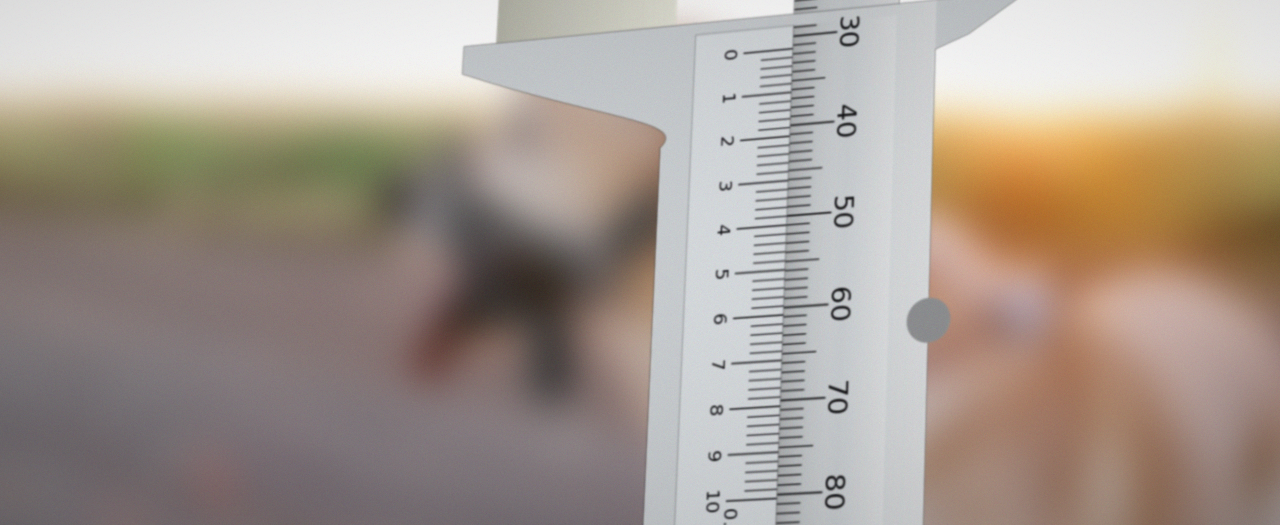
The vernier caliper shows 31.4 mm
